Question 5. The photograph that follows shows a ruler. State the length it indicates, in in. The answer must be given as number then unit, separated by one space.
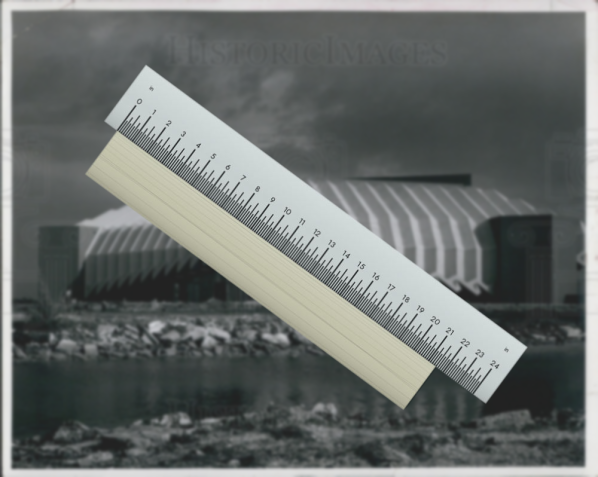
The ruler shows 21.5 in
